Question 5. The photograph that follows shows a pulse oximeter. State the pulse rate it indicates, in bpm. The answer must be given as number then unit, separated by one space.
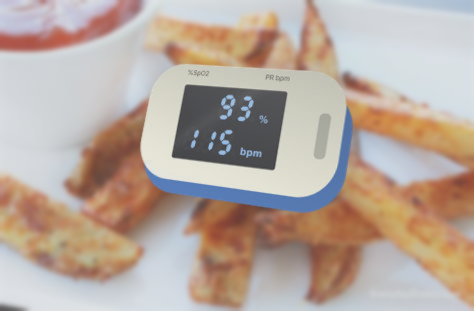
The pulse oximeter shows 115 bpm
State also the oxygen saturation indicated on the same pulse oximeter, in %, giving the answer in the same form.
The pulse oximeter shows 93 %
